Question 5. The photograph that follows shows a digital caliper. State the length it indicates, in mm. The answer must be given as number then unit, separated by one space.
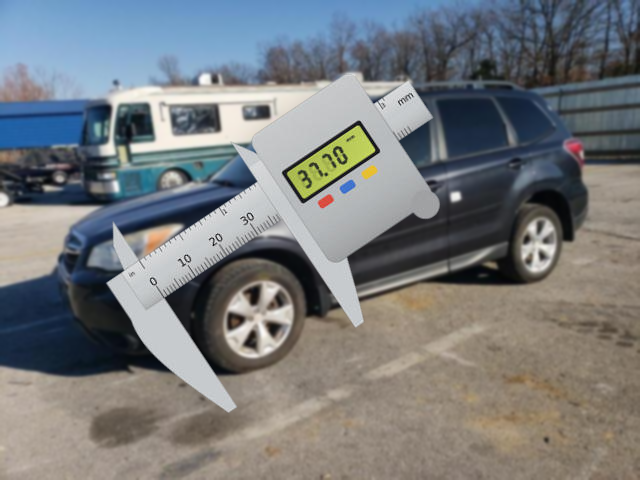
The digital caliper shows 37.70 mm
